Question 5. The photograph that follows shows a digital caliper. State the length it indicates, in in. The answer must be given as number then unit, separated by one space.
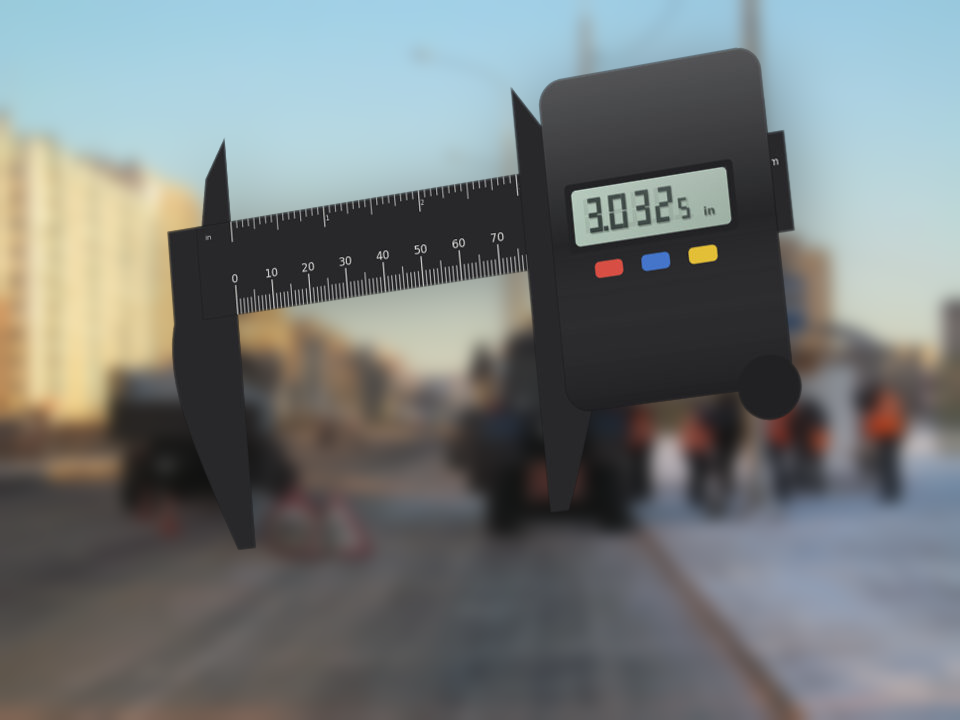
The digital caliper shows 3.0325 in
